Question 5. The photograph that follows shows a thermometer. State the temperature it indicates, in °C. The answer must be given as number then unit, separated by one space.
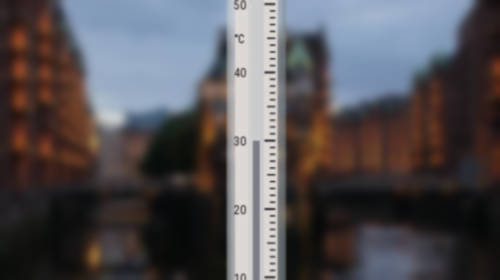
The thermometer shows 30 °C
